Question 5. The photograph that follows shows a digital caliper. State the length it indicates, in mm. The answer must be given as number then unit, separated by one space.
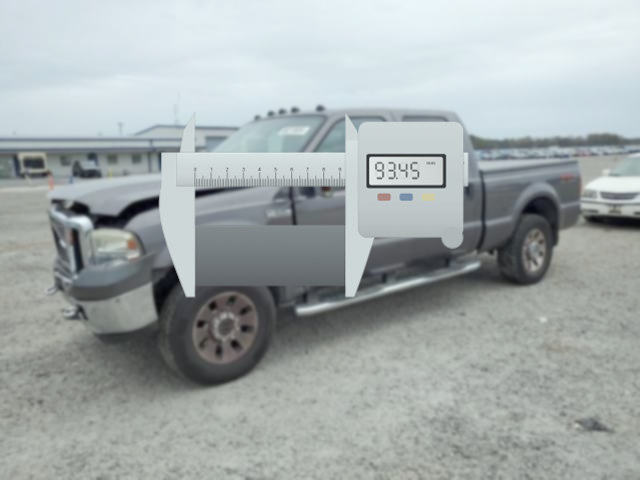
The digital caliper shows 93.45 mm
